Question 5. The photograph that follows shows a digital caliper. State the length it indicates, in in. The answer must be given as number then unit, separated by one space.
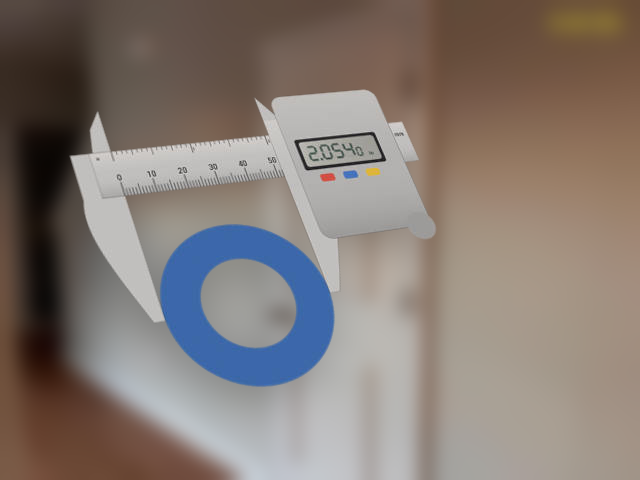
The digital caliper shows 2.0540 in
